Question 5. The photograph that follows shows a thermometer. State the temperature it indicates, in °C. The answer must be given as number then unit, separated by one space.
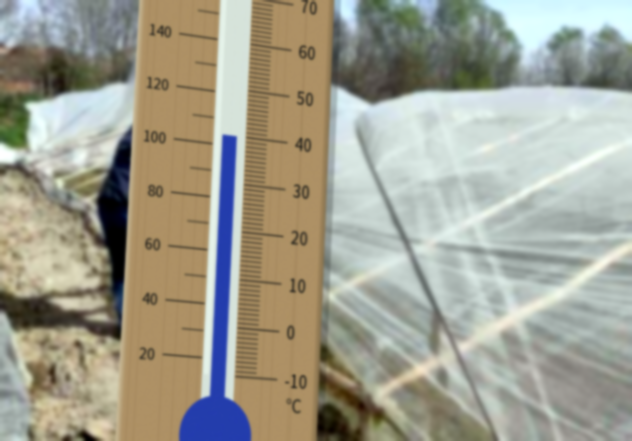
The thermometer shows 40 °C
